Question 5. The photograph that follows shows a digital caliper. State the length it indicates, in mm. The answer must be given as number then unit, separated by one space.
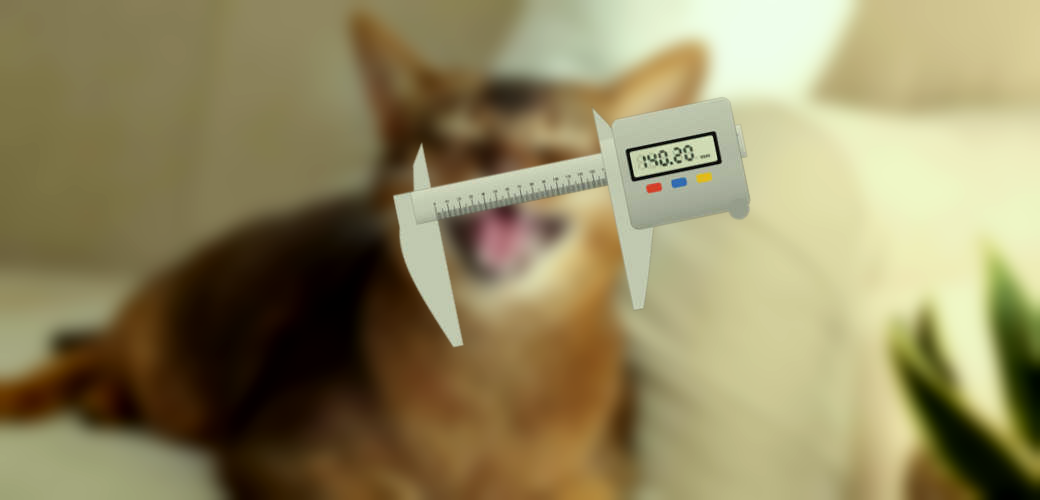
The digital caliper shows 140.20 mm
